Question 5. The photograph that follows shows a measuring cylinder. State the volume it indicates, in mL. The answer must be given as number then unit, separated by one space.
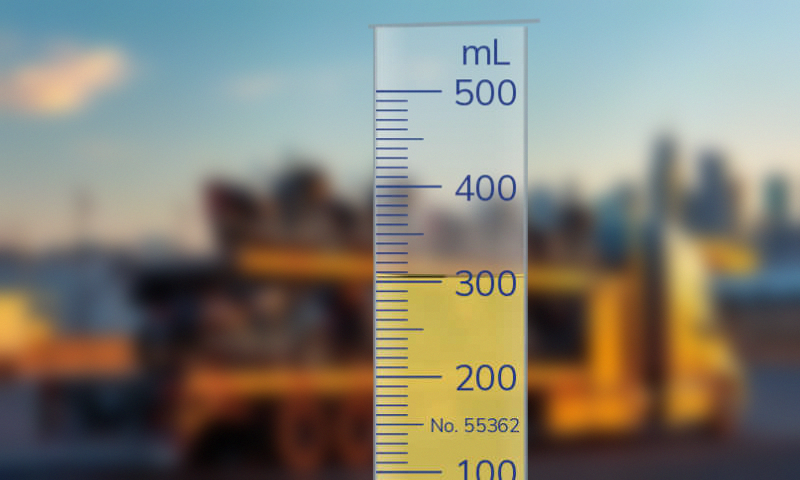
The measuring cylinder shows 305 mL
